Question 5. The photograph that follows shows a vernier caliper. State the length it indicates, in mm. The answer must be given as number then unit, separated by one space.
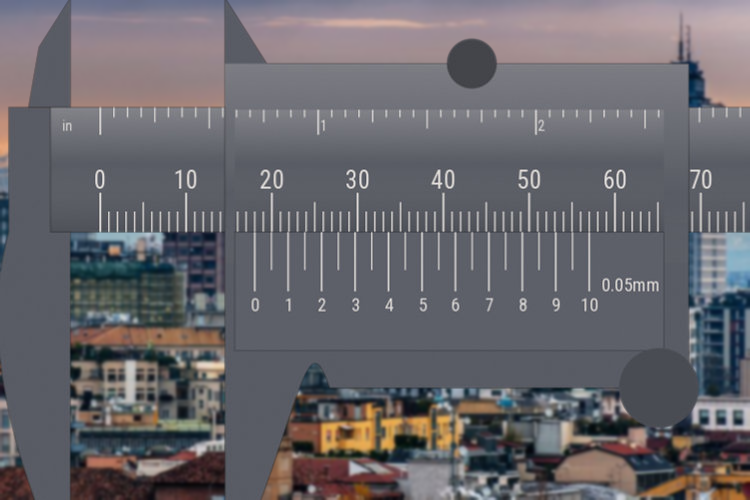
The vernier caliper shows 18.0 mm
